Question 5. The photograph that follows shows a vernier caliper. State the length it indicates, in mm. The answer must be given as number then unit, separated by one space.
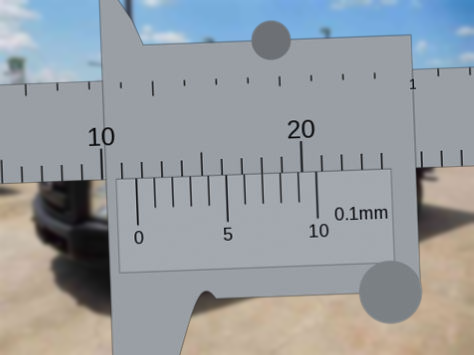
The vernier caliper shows 11.7 mm
